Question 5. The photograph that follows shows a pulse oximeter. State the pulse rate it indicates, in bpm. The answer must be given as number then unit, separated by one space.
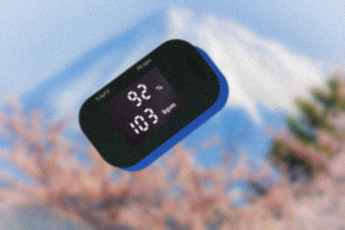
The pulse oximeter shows 103 bpm
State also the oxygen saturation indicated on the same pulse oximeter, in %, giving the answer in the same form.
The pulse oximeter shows 92 %
